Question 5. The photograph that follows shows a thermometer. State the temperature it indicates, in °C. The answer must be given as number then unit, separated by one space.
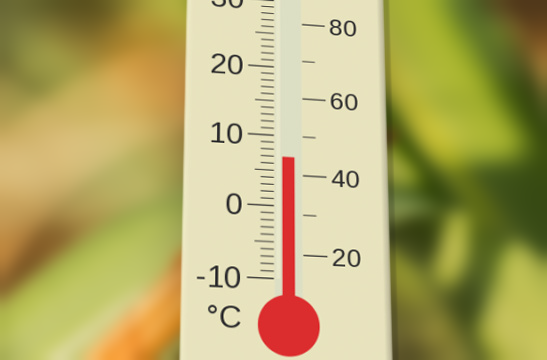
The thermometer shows 7 °C
